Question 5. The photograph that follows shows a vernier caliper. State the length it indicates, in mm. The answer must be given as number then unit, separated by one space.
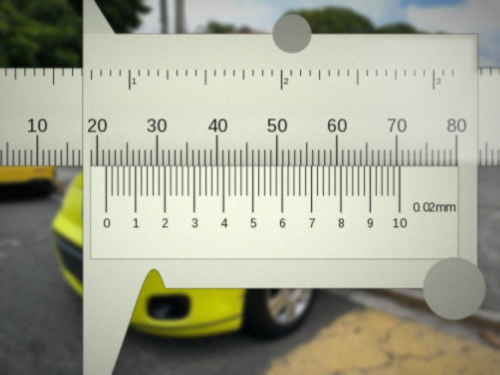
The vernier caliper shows 21.5 mm
